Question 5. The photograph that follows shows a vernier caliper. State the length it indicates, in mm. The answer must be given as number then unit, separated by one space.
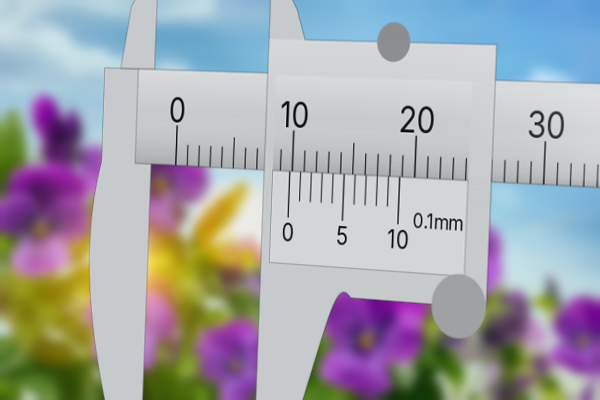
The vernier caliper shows 9.8 mm
